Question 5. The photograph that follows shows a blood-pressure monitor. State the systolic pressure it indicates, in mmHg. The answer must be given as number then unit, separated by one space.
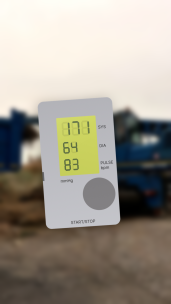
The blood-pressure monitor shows 171 mmHg
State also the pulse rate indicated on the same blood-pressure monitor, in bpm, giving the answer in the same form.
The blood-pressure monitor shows 83 bpm
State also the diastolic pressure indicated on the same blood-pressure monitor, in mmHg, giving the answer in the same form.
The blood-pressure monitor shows 64 mmHg
